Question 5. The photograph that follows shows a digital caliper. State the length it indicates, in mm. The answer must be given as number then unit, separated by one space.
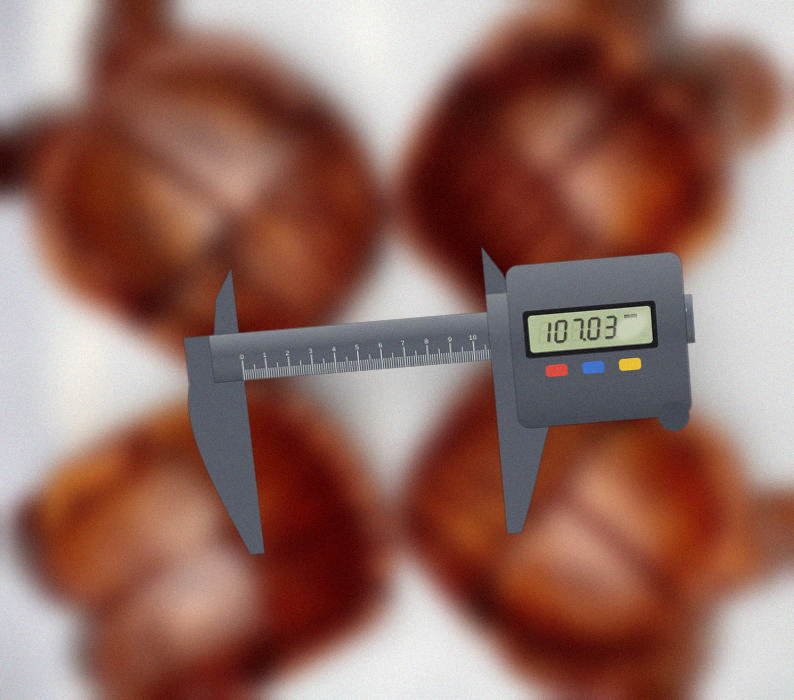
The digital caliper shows 107.03 mm
